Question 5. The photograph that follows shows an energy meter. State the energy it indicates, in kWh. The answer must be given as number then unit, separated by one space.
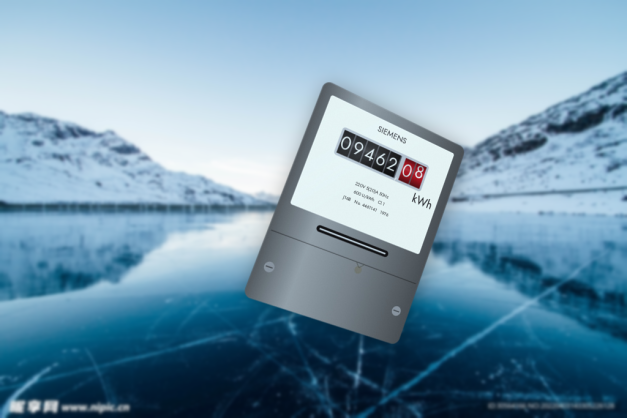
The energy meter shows 9462.08 kWh
